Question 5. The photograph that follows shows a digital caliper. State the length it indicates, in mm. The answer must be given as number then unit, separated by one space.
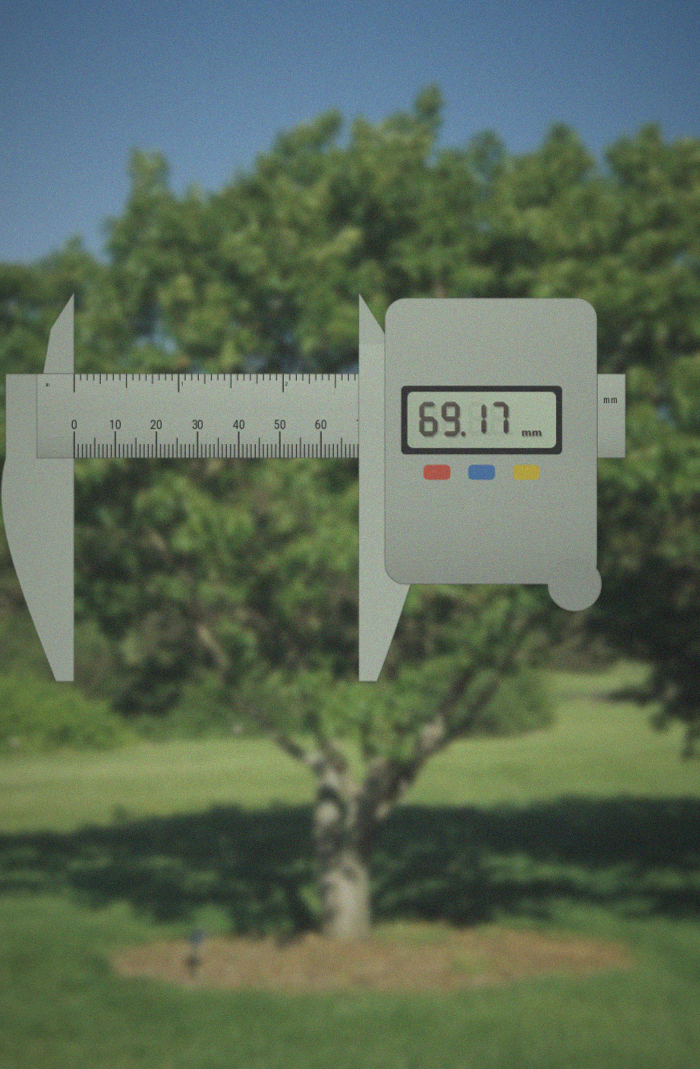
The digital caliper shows 69.17 mm
